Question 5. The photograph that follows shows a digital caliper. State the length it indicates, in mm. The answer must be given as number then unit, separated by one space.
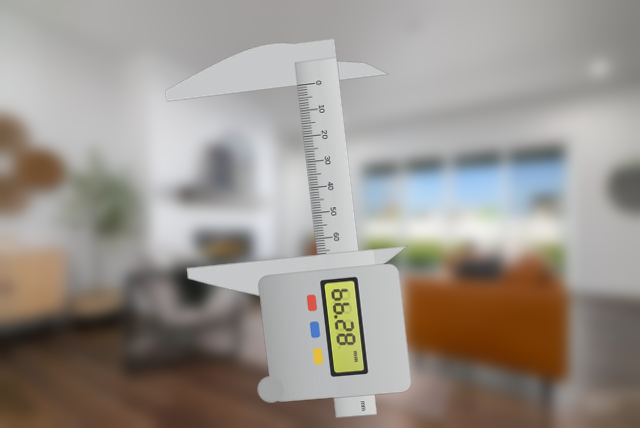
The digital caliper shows 66.28 mm
